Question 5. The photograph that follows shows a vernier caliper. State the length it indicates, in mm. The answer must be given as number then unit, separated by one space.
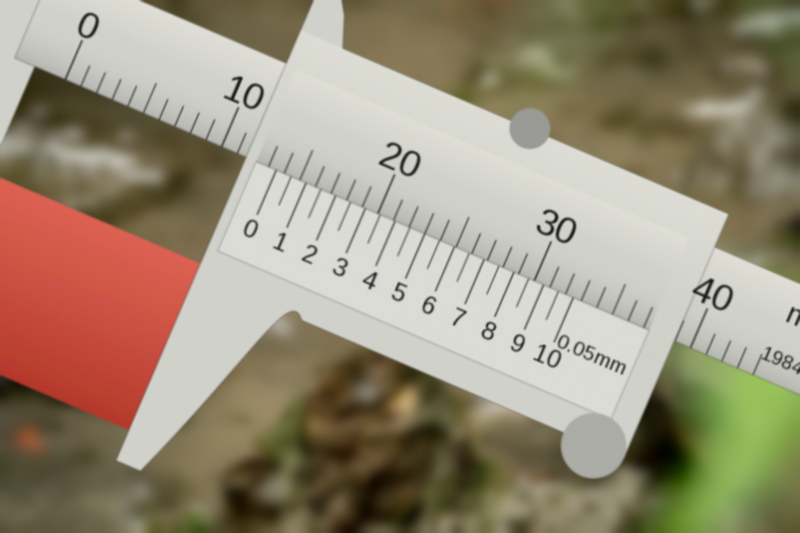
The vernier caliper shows 13.5 mm
